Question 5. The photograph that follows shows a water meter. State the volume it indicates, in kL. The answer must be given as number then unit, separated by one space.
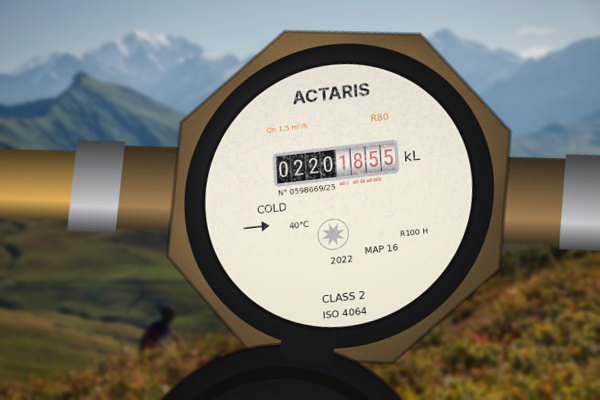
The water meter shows 220.1855 kL
